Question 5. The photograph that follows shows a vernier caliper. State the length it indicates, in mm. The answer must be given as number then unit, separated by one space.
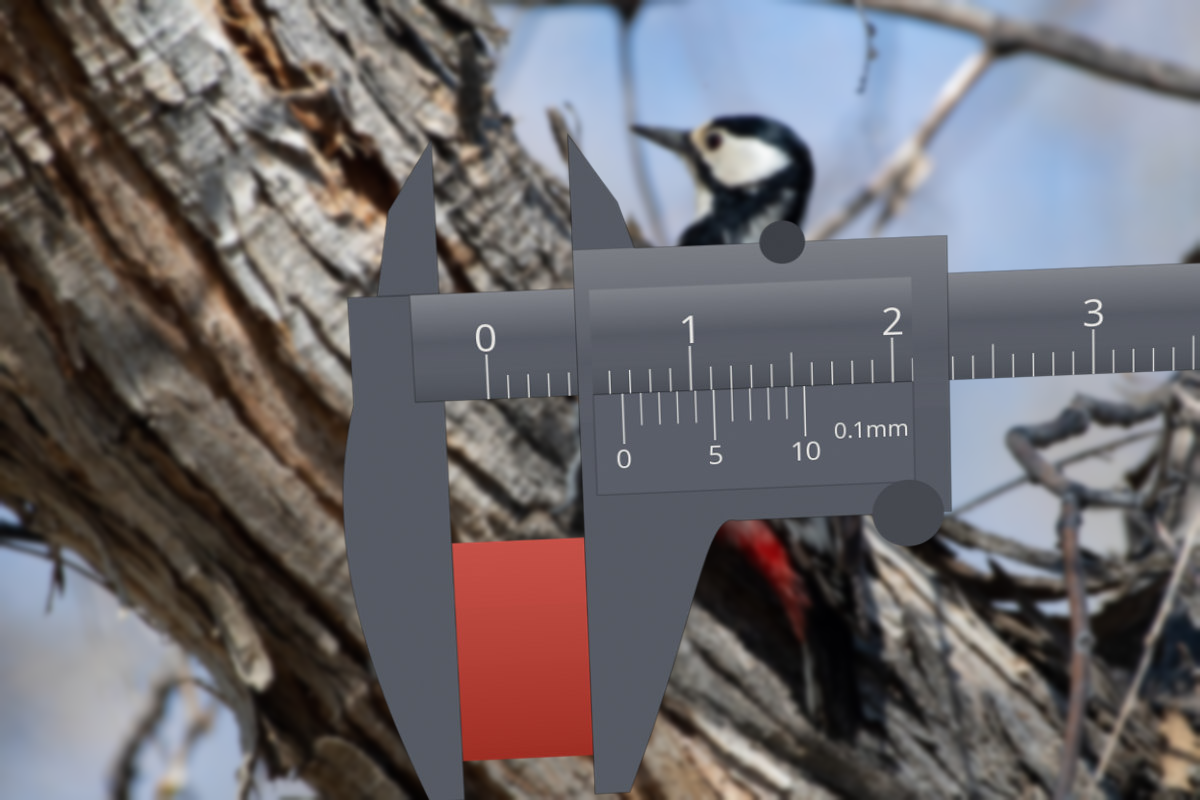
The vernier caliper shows 6.6 mm
